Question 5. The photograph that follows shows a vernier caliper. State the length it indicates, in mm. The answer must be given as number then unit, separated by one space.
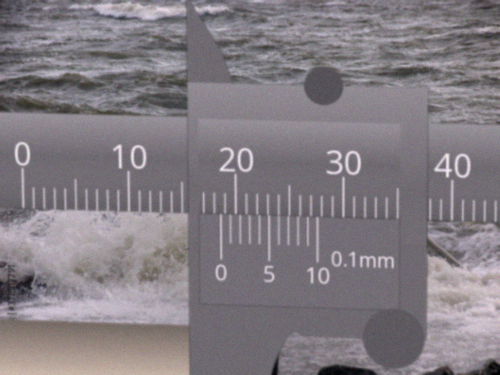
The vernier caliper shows 18.6 mm
